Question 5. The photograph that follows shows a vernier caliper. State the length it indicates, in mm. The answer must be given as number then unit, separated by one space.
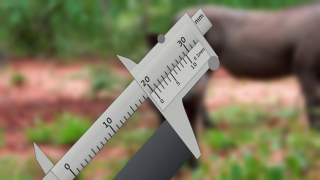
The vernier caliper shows 20.2 mm
